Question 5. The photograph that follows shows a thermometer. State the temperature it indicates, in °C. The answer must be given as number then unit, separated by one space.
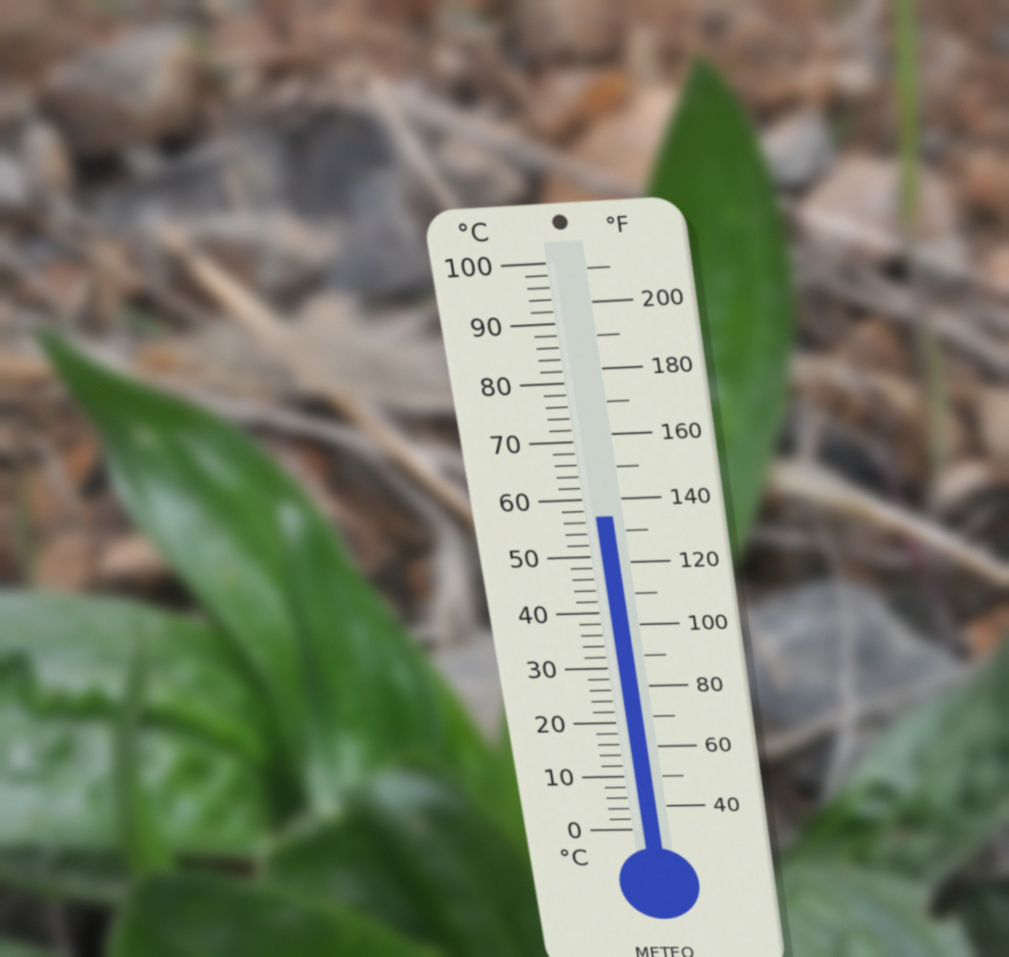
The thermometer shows 57 °C
